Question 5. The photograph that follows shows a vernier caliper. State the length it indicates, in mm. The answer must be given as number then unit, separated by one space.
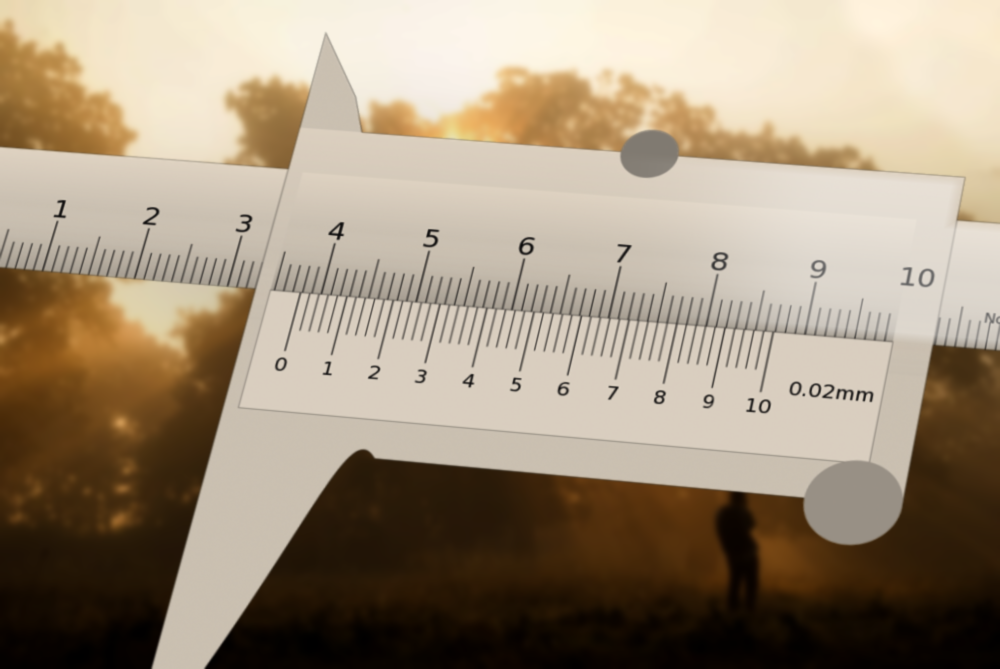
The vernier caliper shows 37.8 mm
